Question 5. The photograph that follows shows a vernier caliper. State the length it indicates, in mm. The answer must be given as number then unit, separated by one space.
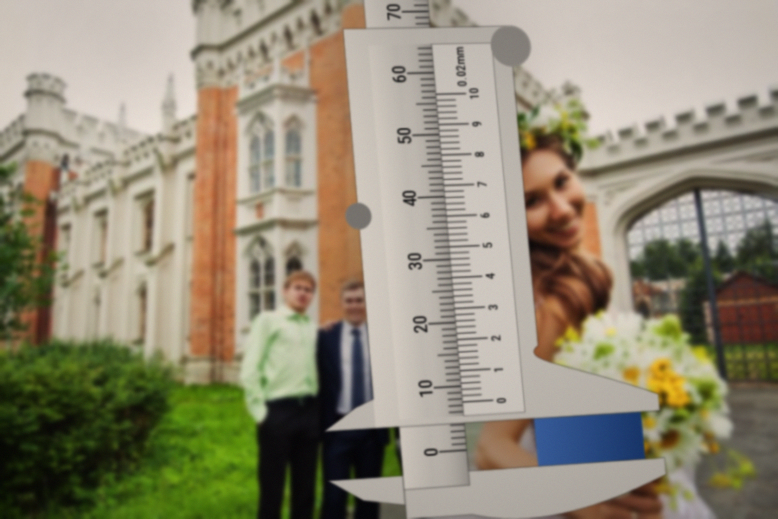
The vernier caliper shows 7.5 mm
